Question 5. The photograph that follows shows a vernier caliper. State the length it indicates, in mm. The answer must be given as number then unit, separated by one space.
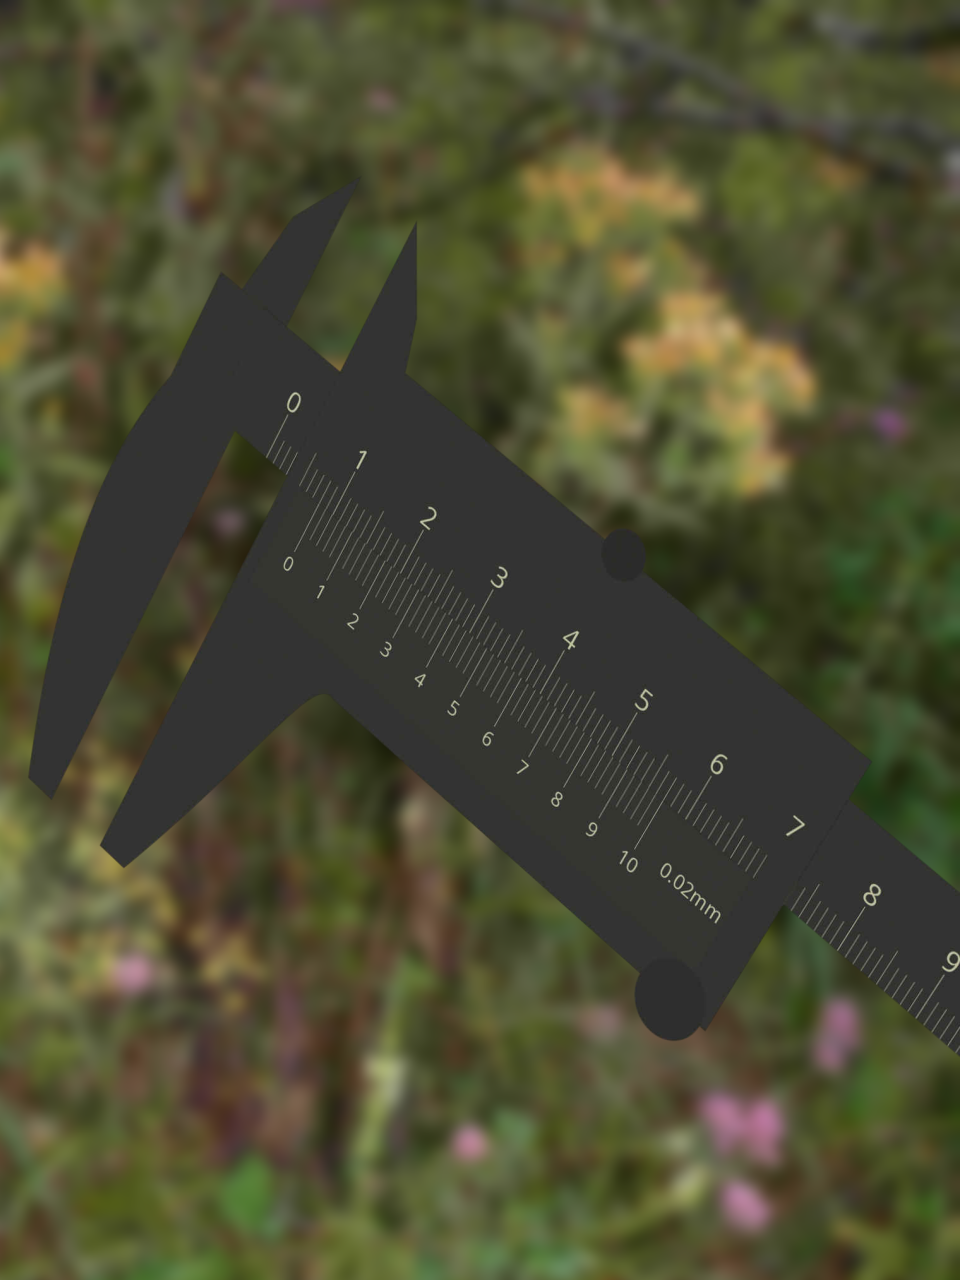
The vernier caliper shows 8.0 mm
